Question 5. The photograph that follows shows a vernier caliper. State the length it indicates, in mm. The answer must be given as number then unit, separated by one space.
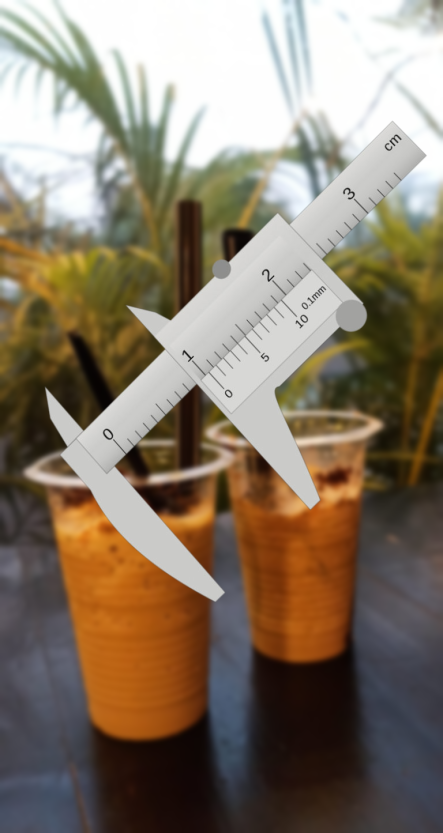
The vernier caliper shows 10.4 mm
